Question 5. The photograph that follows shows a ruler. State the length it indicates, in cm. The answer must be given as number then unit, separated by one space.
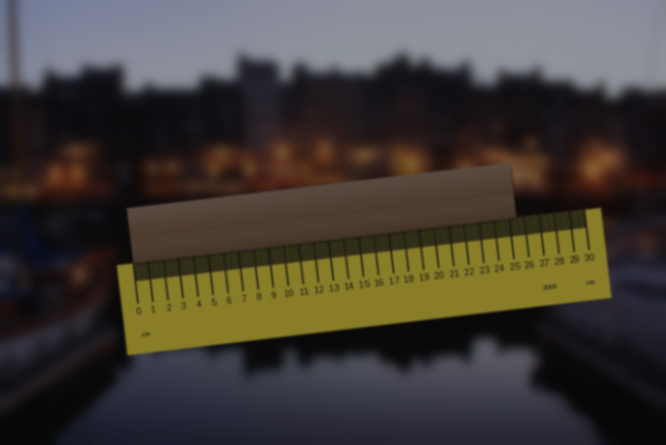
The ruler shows 25.5 cm
